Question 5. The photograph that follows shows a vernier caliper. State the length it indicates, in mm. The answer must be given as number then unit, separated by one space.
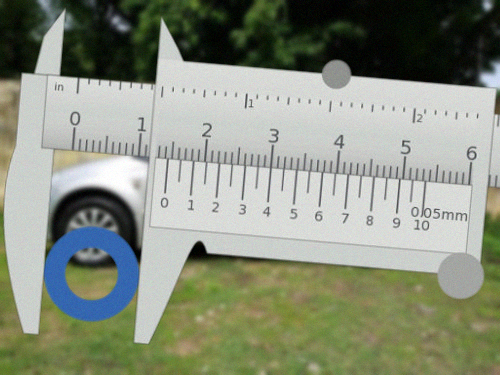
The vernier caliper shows 14.4 mm
